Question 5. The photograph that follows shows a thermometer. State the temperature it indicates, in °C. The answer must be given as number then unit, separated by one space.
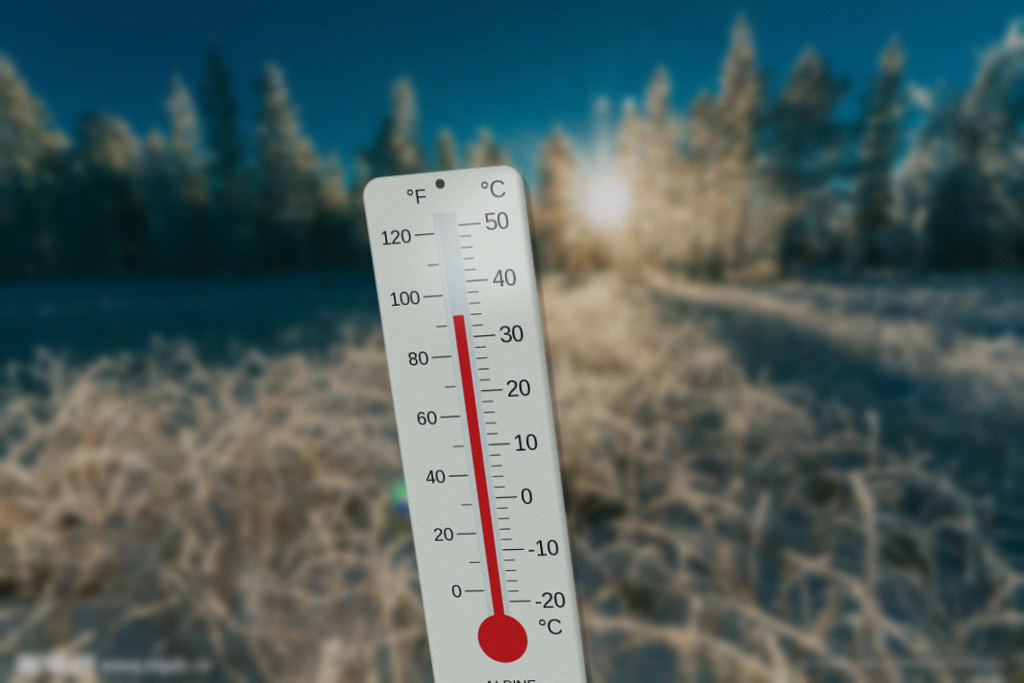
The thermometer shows 34 °C
